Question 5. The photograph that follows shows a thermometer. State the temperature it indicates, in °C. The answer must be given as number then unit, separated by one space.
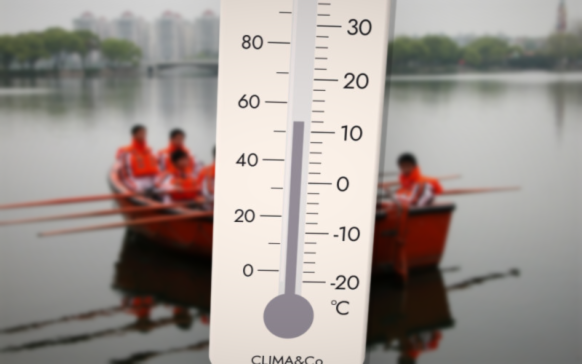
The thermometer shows 12 °C
